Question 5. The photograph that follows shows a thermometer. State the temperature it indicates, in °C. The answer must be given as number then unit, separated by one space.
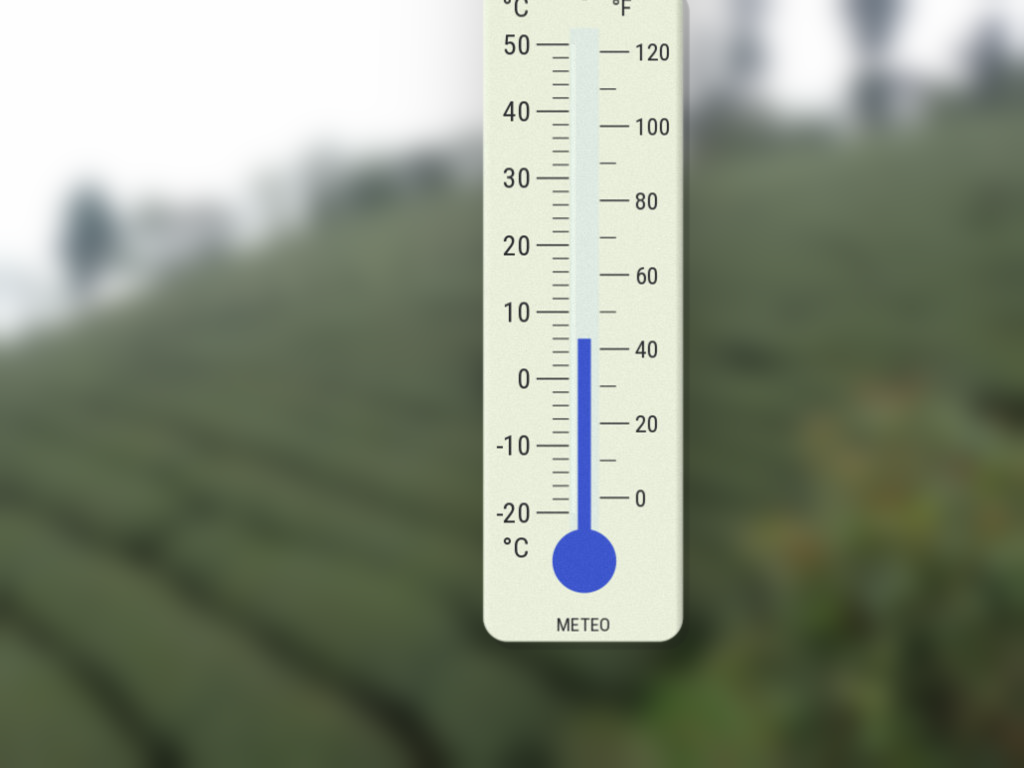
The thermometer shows 6 °C
